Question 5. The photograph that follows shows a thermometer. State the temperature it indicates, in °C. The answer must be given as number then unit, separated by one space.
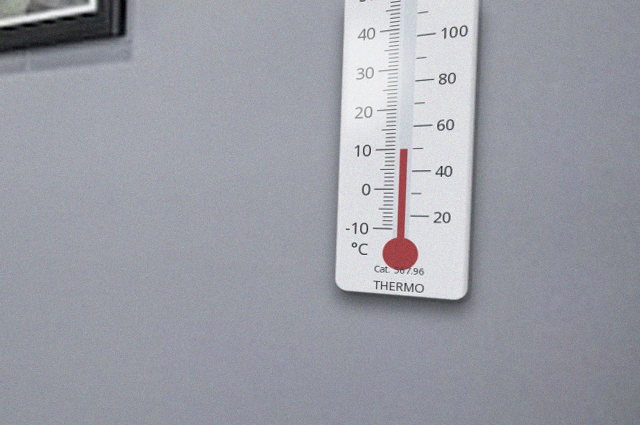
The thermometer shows 10 °C
